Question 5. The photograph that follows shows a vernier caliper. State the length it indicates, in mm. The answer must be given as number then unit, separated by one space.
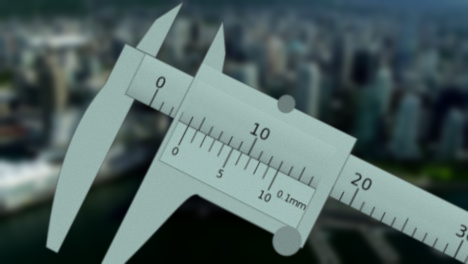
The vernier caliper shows 4.0 mm
